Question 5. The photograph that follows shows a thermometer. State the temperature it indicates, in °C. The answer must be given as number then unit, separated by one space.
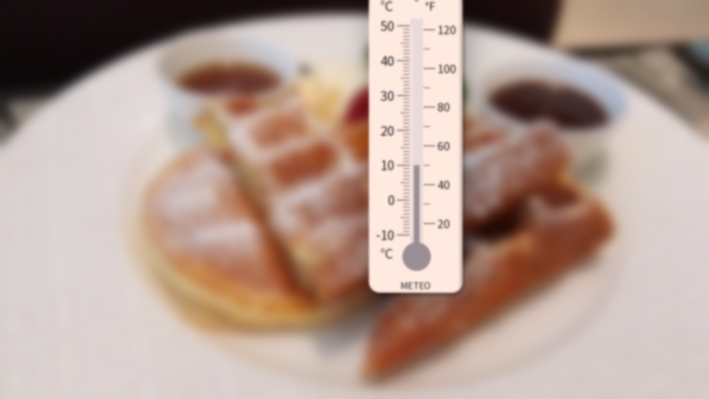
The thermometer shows 10 °C
